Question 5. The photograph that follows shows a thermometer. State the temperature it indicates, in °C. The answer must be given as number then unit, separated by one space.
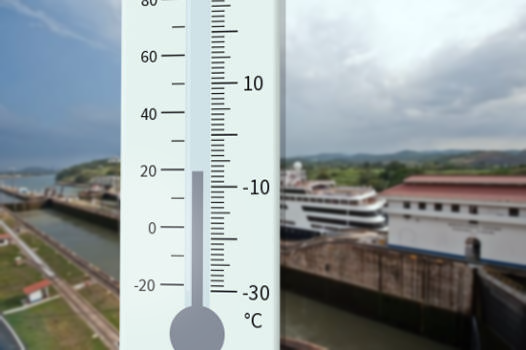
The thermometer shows -7 °C
